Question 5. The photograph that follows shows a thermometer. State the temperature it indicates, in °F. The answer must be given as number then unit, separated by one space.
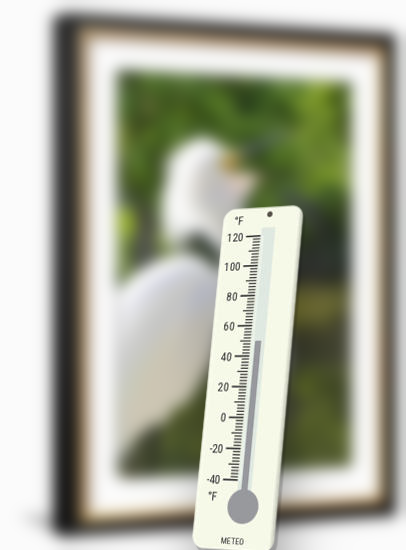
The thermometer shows 50 °F
